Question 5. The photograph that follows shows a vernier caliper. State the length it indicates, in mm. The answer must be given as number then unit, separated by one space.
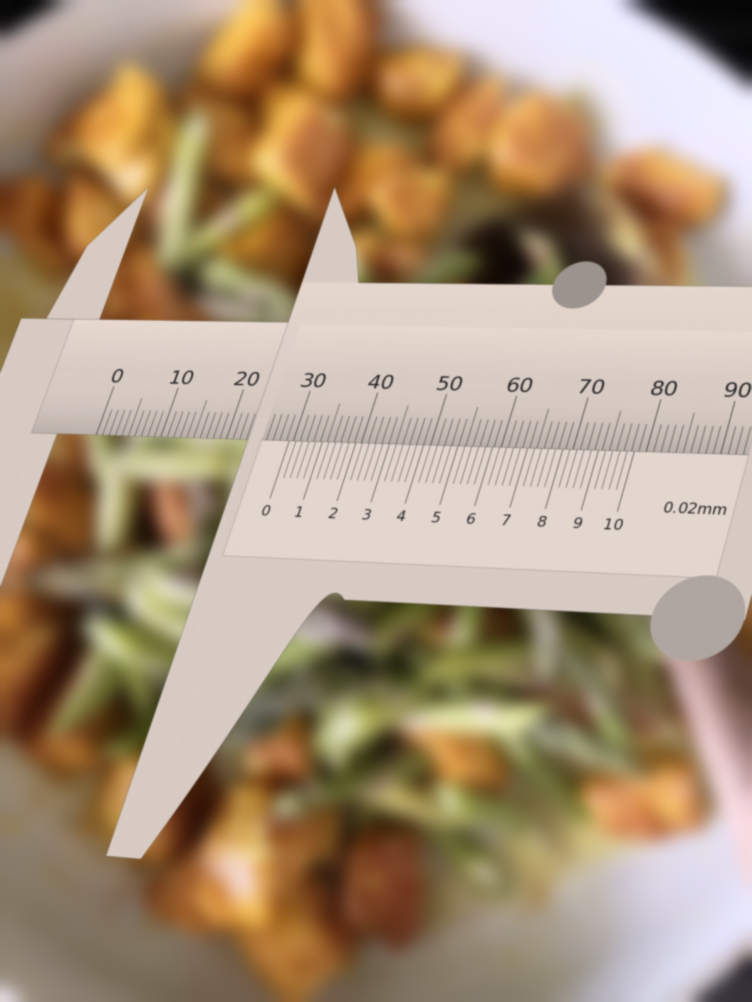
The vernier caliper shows 29.4 mm
